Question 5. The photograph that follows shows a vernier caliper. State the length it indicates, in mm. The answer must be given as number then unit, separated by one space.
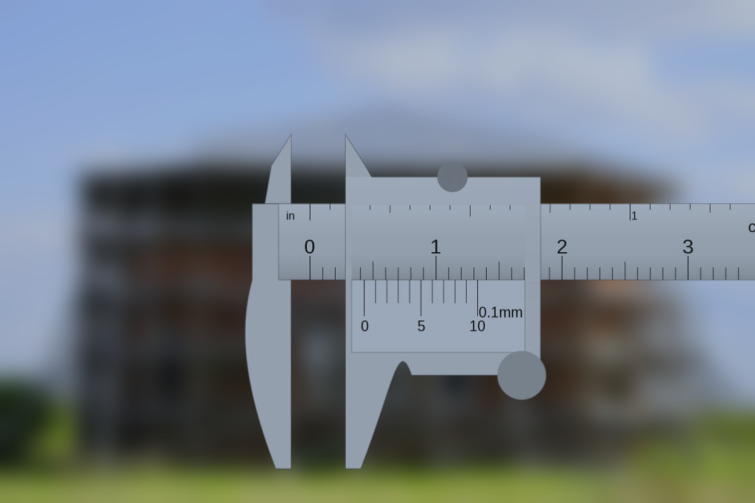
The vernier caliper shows 4.3 mm
